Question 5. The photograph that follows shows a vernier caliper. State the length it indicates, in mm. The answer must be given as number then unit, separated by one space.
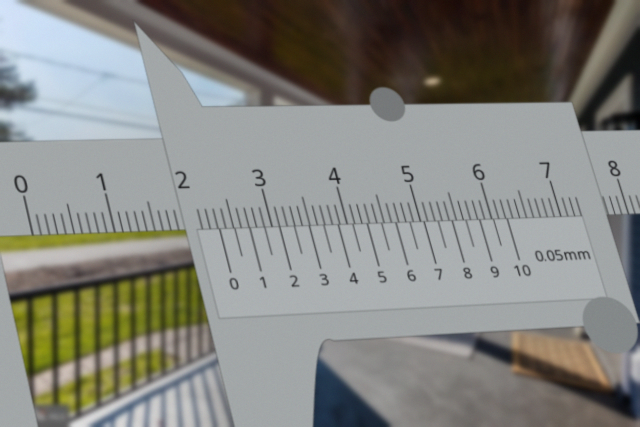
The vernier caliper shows 23.2 mm
